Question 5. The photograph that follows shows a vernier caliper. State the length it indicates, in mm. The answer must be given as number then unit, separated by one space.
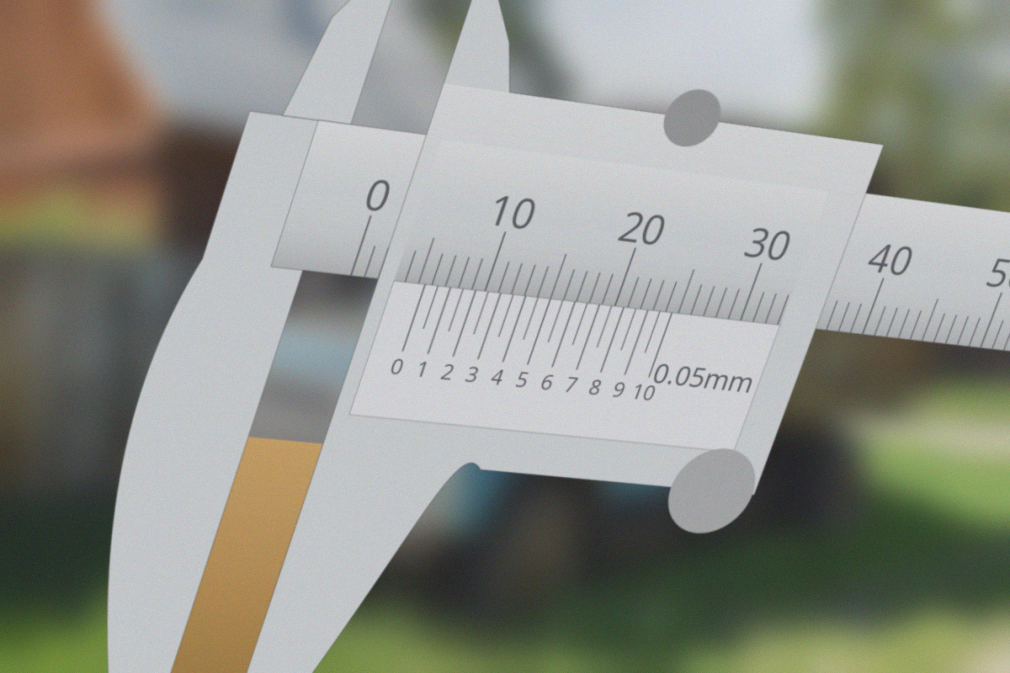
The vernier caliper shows 5.5 mm
